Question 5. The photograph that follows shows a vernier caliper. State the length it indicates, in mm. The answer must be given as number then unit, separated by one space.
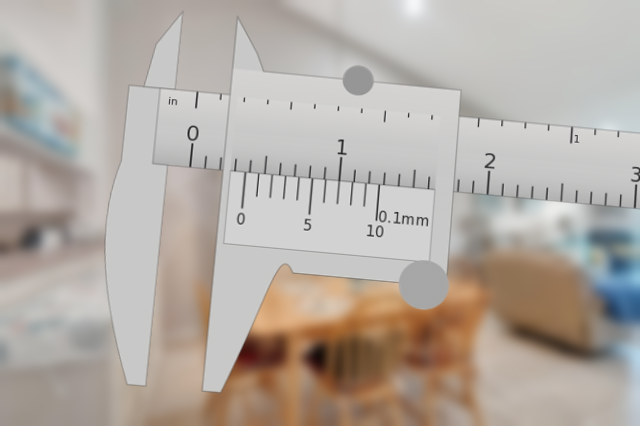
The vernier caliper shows 3.7 mm
